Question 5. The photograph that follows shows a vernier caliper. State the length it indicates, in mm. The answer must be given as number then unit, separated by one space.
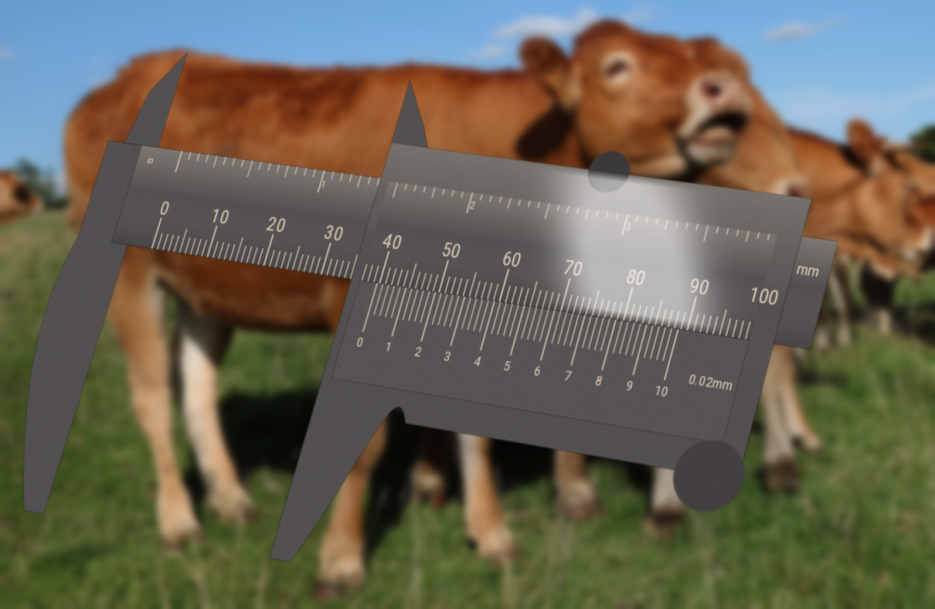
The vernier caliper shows 39.6 mm
